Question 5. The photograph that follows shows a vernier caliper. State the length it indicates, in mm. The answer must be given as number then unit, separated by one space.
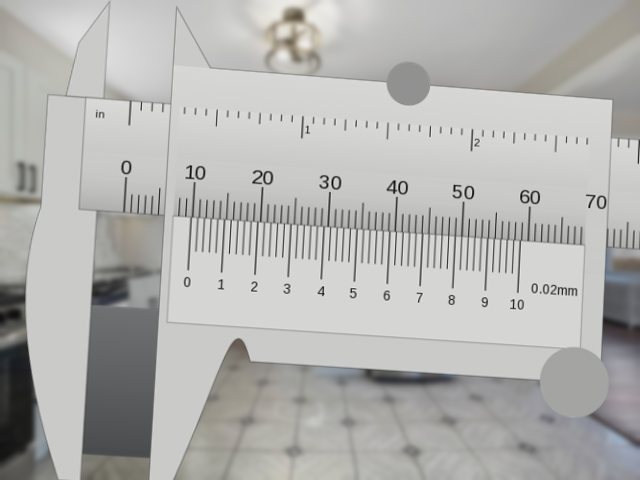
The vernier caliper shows 9.8 mm
